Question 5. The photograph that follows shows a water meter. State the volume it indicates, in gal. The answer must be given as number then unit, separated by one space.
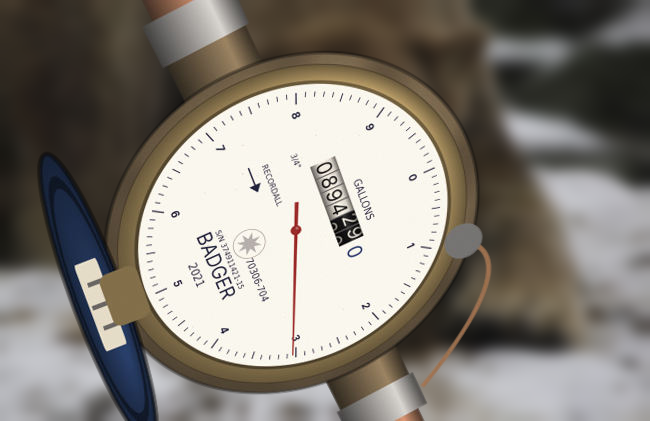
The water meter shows 894293.0 gal
